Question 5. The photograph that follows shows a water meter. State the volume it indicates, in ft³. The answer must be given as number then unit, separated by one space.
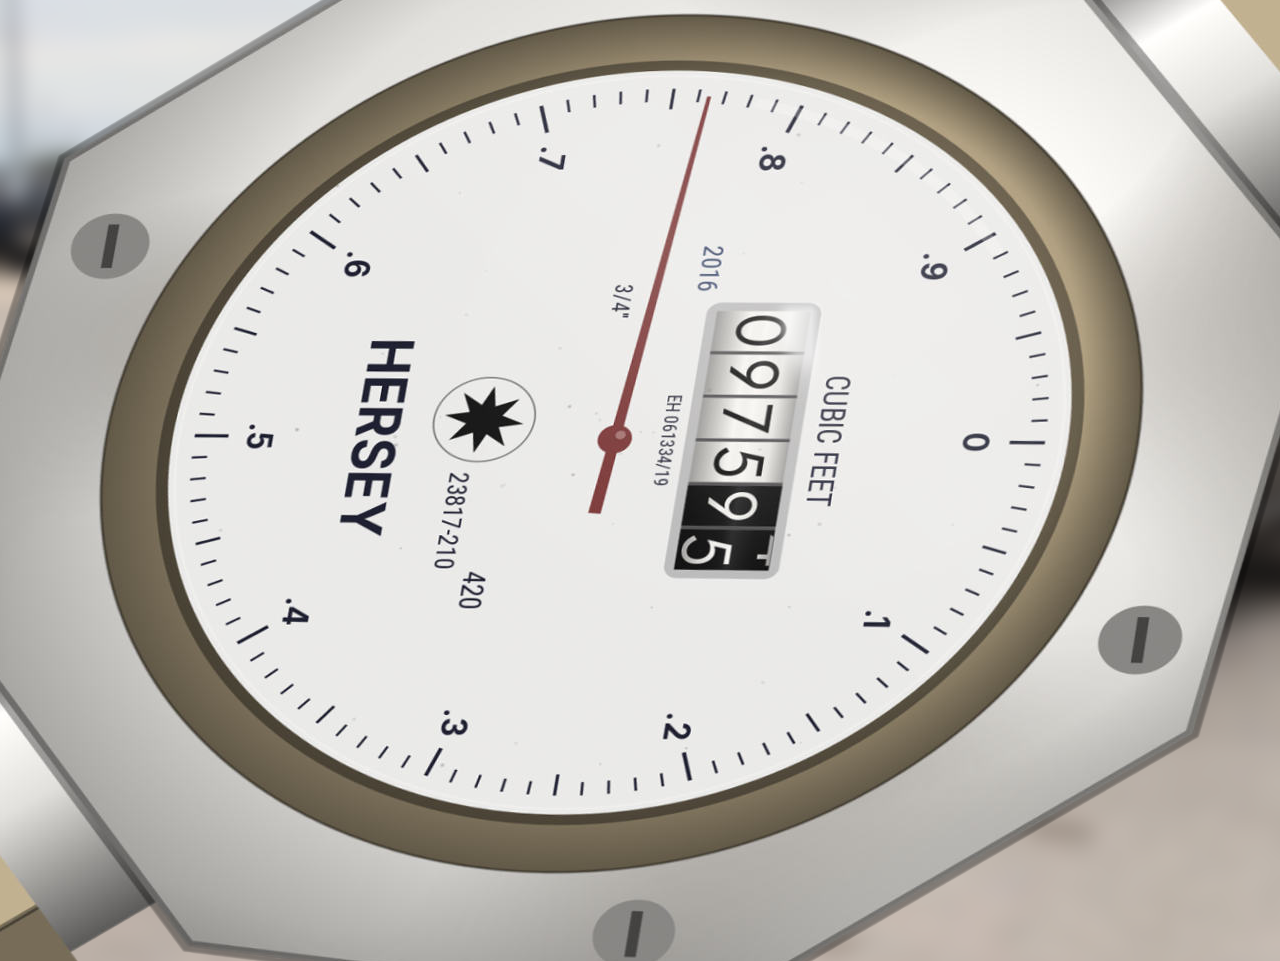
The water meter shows 97594.76 ft³
